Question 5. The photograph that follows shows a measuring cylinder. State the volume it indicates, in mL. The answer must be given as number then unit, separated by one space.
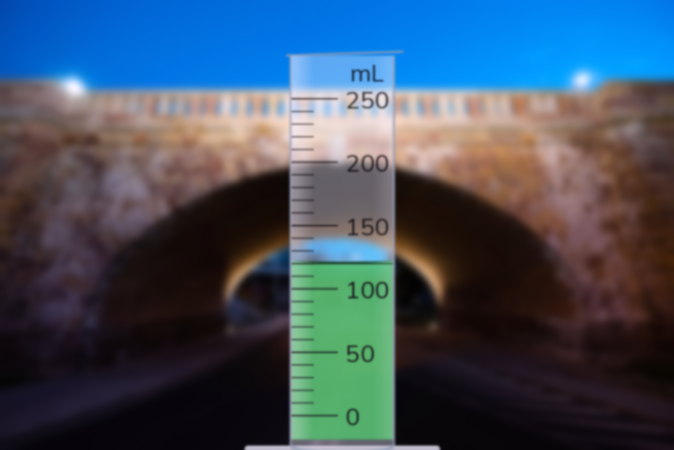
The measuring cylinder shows 120 mL
